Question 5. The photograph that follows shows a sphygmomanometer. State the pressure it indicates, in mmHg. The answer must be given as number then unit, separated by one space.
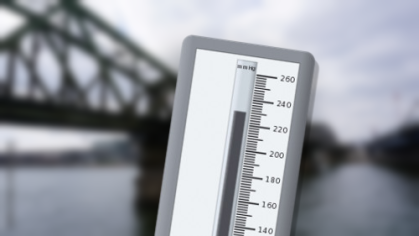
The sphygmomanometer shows 230 mmHg
